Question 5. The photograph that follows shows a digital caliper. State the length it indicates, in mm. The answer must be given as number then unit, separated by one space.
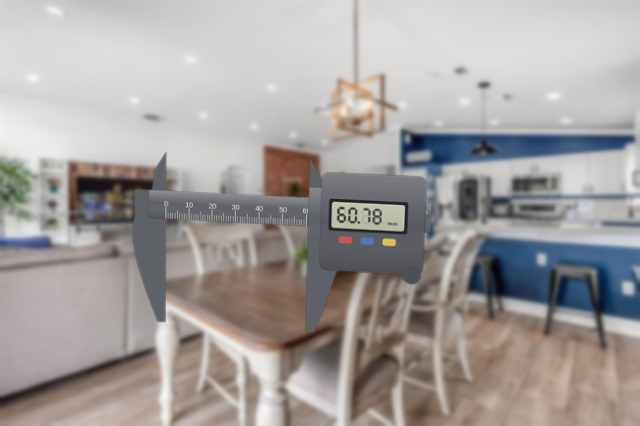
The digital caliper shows 60.78 mm
